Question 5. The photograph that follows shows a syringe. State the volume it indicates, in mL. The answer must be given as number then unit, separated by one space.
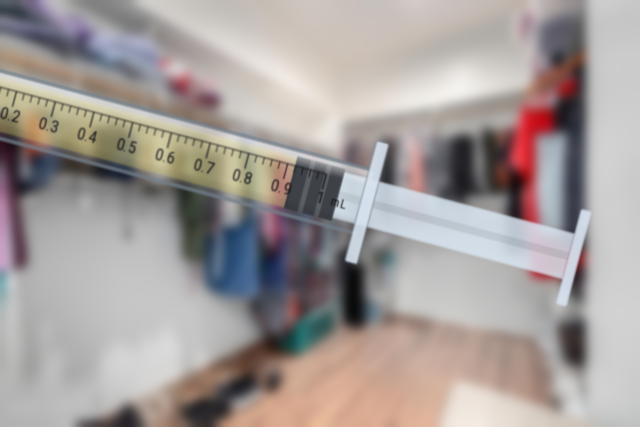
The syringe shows 0.92 mL
